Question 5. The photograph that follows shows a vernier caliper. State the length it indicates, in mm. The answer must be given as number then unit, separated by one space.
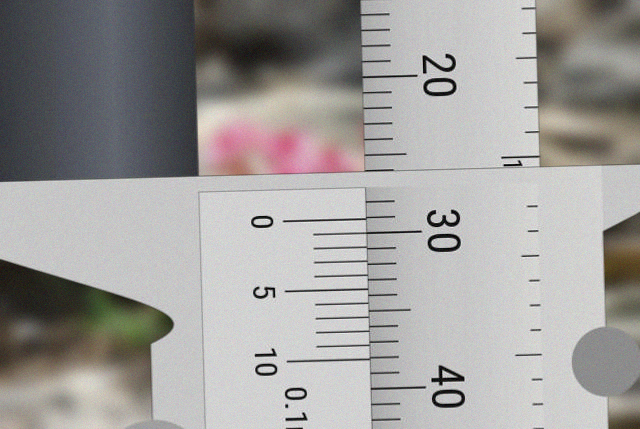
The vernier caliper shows 29.1 mm
